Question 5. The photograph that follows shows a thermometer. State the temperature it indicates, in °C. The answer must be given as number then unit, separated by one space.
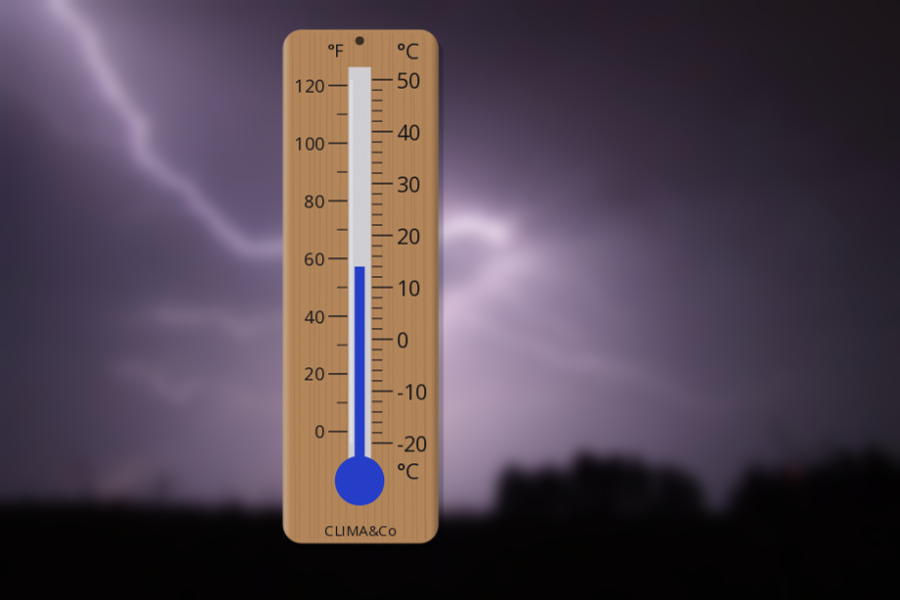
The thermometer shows 14 °C
